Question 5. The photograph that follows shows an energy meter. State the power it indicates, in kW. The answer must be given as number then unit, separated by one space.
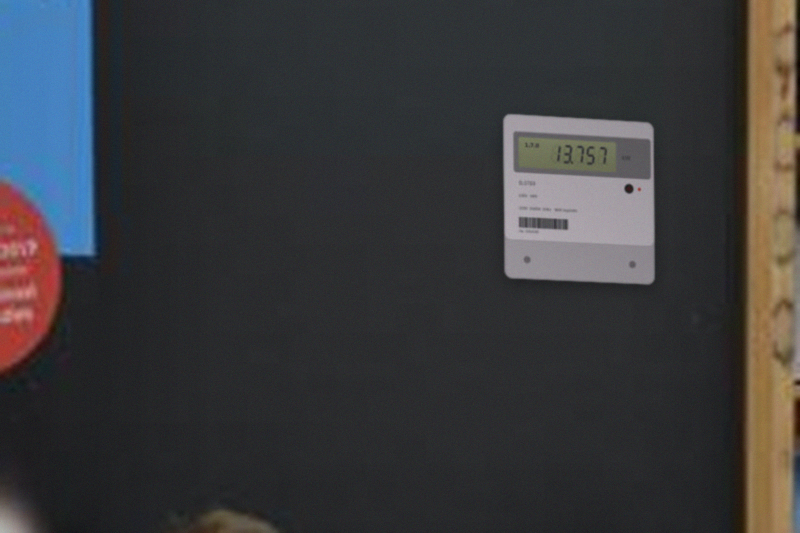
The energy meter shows 13.757 kW
